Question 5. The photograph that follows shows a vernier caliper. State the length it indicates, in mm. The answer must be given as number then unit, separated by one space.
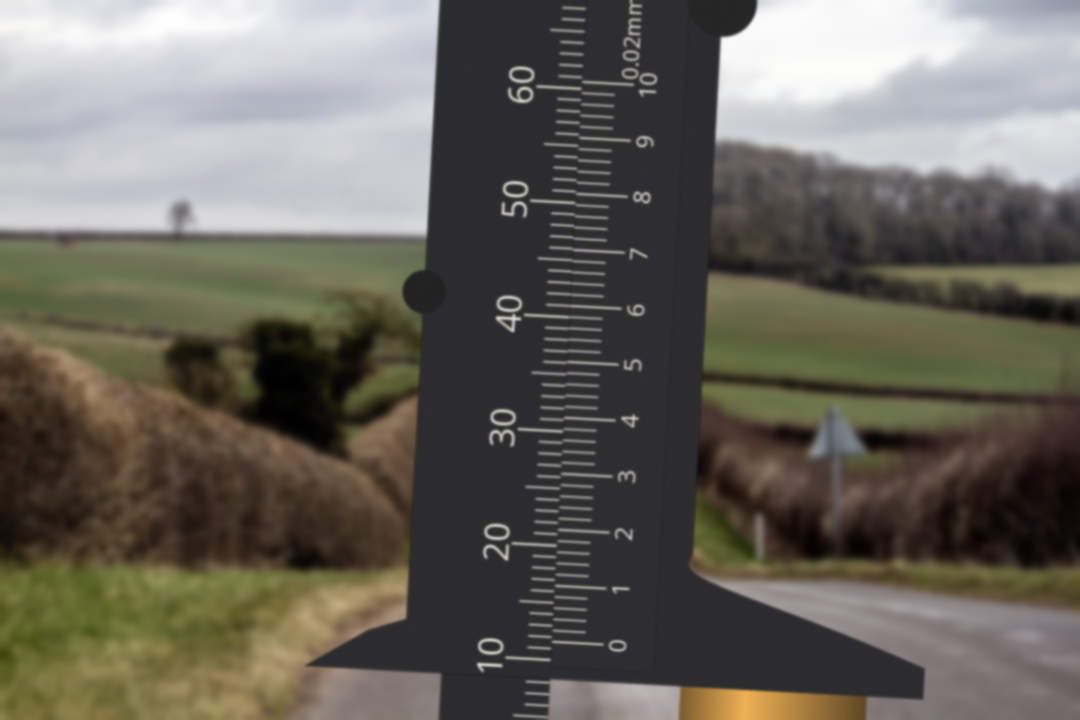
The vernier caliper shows 11.6 mm
